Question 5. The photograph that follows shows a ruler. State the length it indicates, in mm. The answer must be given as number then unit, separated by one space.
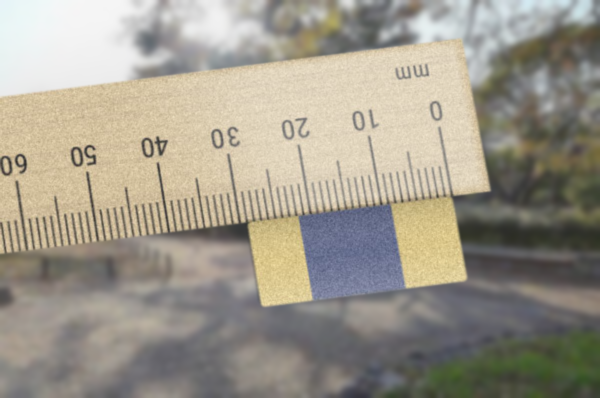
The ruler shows 29 mm
